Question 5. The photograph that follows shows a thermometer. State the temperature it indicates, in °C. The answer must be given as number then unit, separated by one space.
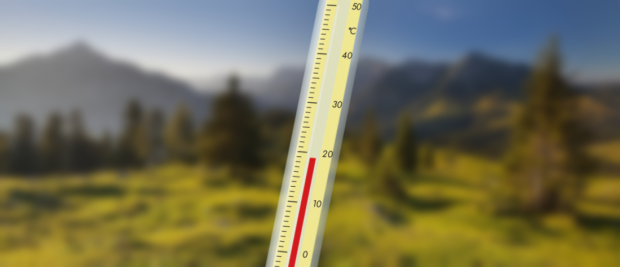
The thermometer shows 19 °C
